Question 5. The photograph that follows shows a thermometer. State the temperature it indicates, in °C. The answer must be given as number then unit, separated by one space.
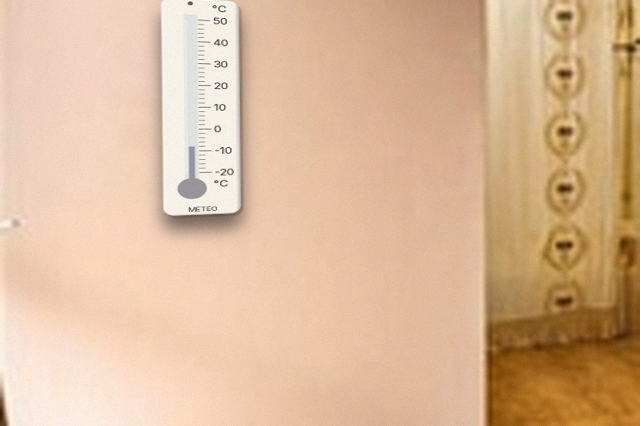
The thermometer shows -8 °C
